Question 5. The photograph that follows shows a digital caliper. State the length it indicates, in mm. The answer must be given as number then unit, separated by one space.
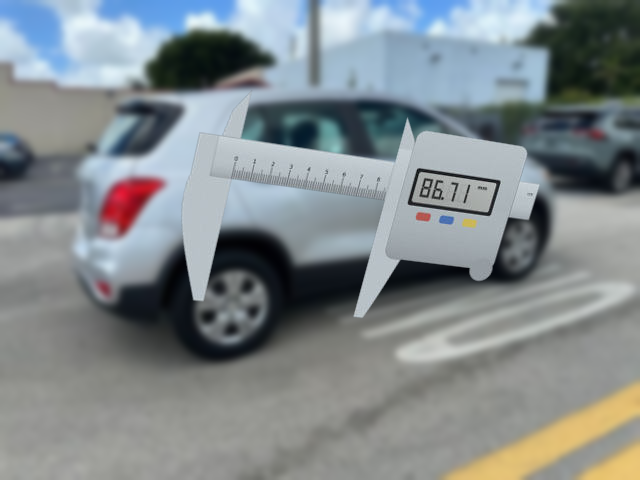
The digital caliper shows 86.71 mm
